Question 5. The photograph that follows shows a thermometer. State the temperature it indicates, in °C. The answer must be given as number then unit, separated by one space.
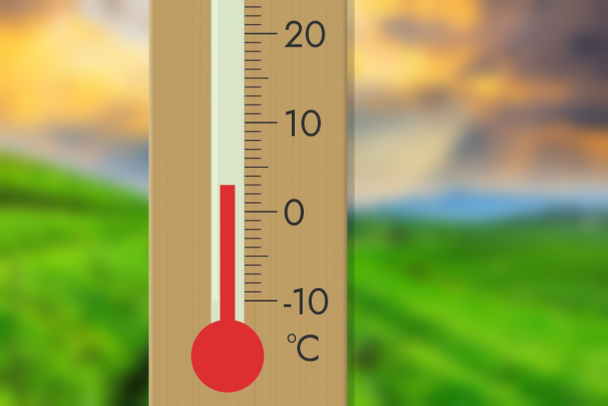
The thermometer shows 3 °C
